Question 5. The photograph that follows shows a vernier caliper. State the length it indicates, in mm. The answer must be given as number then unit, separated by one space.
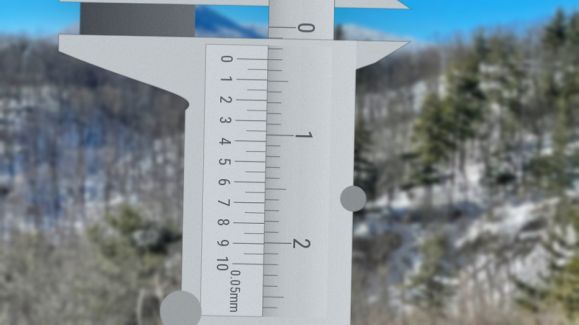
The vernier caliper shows 3.0 mm
